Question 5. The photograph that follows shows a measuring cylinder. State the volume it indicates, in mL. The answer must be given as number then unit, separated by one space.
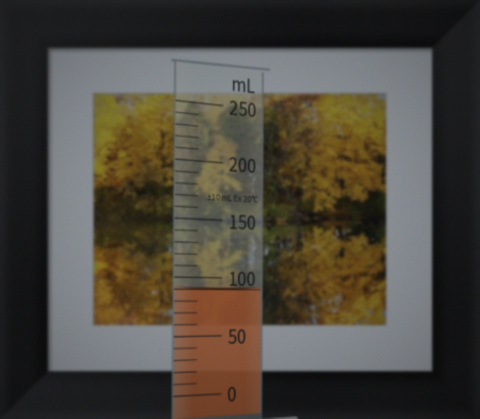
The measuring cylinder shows 90 mL
